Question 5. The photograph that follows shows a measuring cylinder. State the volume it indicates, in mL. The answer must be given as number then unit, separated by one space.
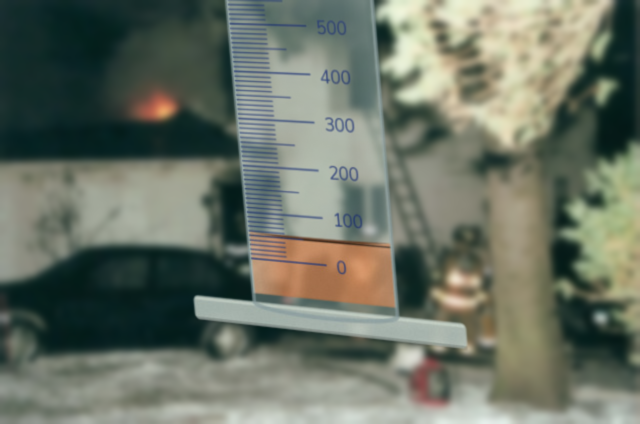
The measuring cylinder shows 50 mL
